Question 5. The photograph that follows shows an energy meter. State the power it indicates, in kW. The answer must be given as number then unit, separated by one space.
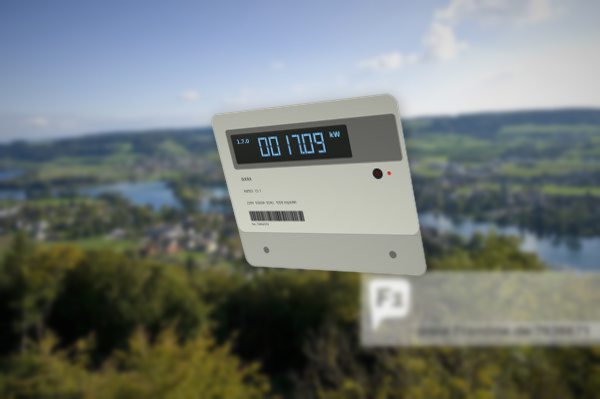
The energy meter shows 17.09 kW
